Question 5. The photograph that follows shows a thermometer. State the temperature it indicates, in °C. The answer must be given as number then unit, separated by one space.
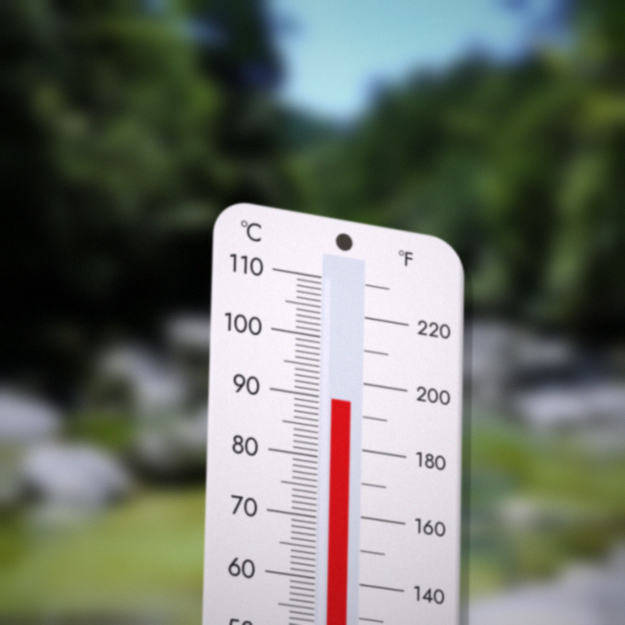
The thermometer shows 90 °C
